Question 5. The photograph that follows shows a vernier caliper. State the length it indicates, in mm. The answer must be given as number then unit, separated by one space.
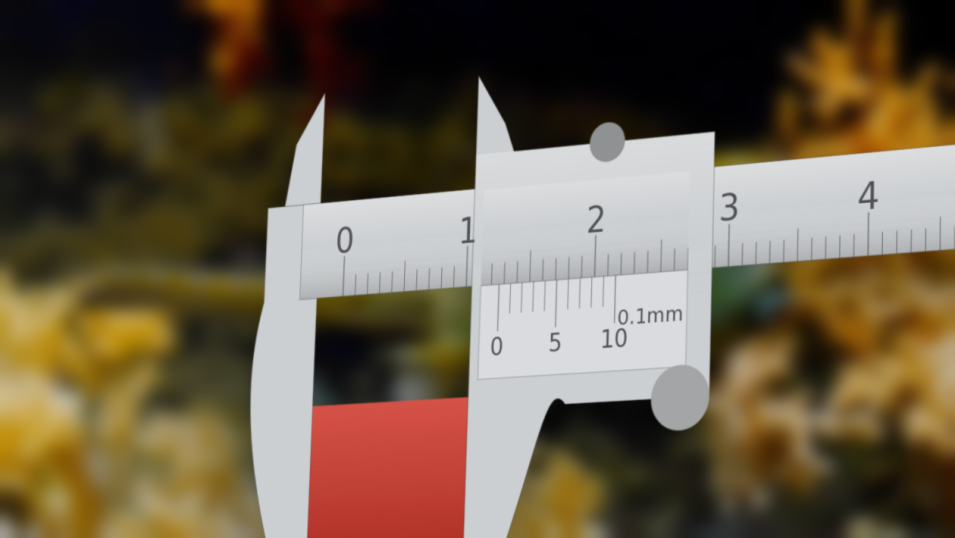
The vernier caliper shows 12.6 mm
